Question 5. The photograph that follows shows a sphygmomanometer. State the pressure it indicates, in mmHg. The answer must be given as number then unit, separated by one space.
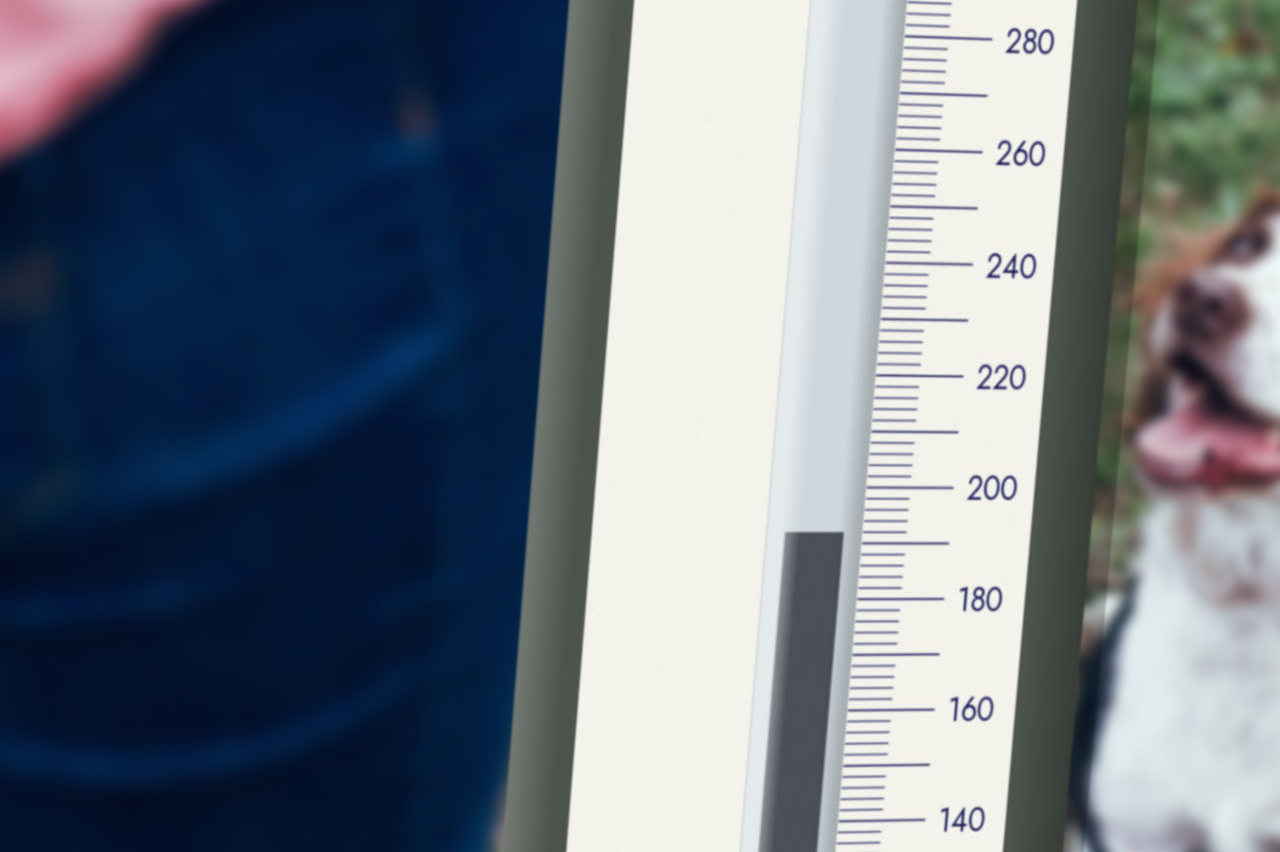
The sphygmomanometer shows 192 mmHg
